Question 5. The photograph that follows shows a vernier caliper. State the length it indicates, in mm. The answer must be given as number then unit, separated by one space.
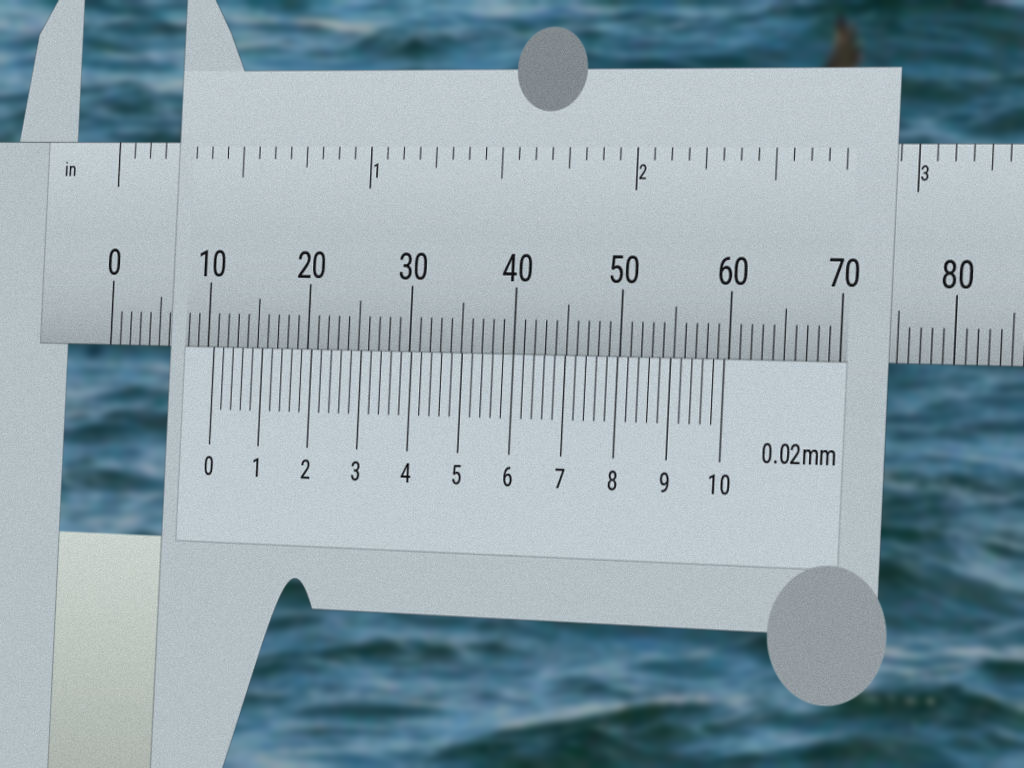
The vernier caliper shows 10.6 mm
